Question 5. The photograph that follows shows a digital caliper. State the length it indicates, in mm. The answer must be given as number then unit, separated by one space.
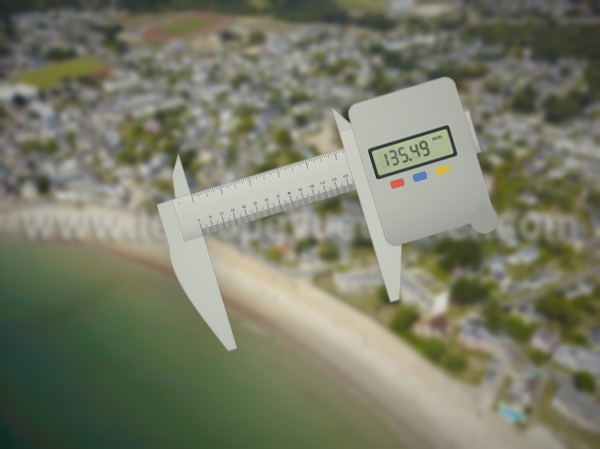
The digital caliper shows 135.49 mm
